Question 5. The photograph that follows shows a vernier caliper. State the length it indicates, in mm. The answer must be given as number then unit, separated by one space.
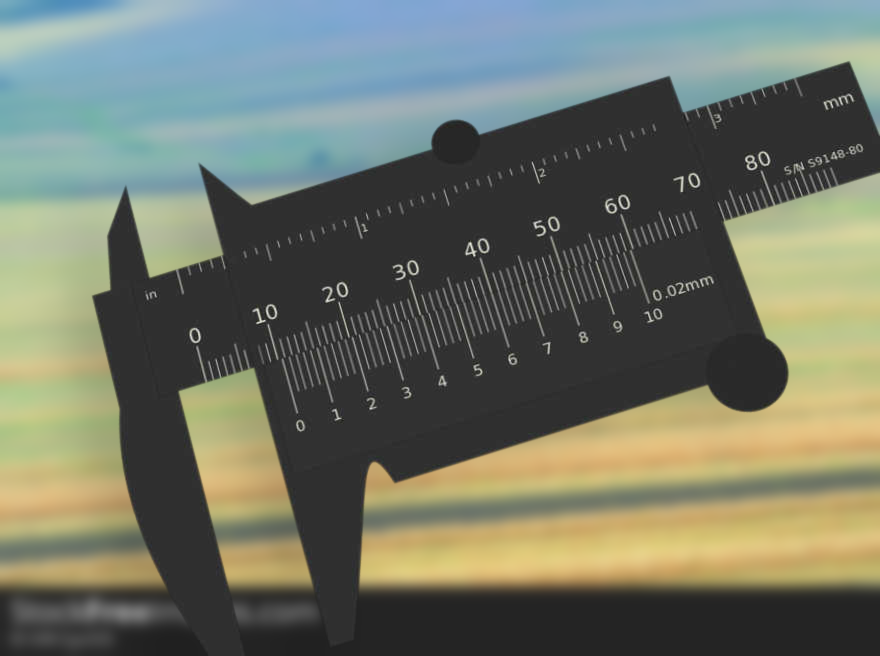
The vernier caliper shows 10.6 mm
